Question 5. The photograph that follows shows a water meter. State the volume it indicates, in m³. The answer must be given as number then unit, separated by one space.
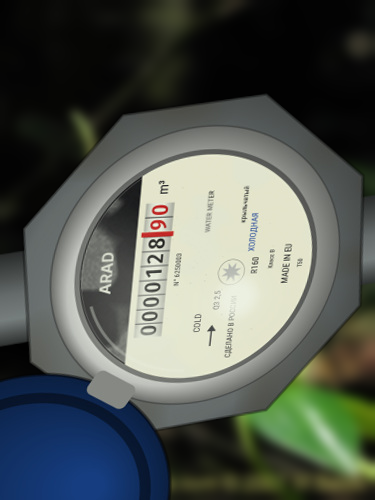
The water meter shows 128.90 m³
